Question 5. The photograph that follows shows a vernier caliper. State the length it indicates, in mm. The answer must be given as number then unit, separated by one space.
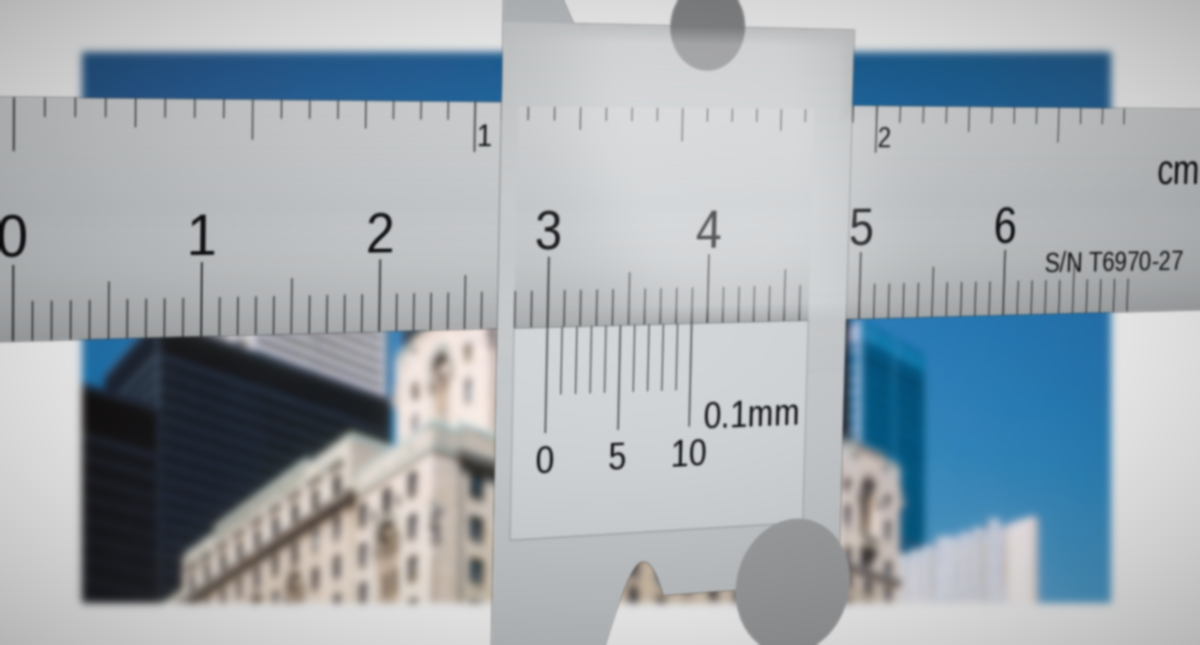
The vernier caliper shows 30.0 mm
